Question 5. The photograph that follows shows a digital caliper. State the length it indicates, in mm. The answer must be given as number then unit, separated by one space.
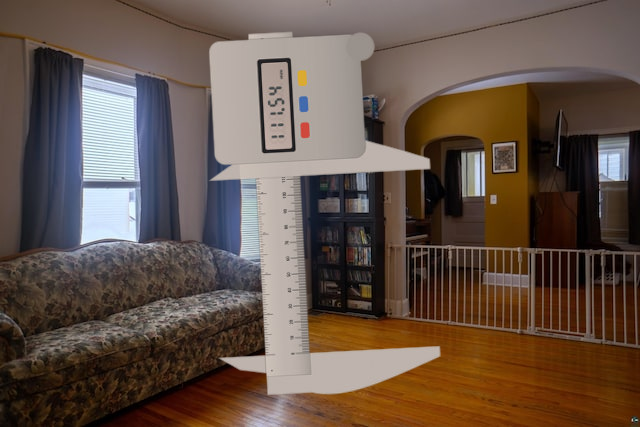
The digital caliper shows 111.54 mm
